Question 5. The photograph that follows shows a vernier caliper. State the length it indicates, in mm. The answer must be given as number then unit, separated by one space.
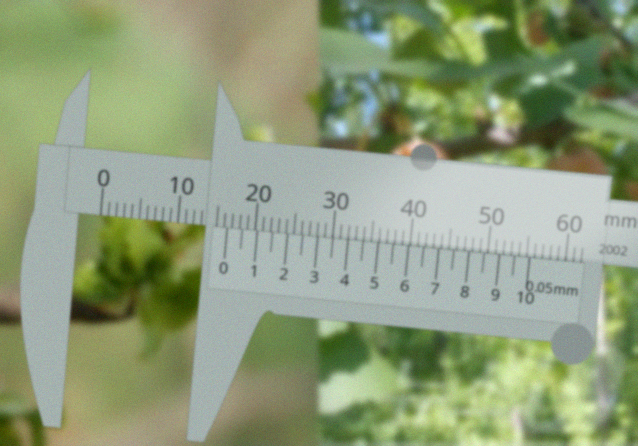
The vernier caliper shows 16.4 mm
